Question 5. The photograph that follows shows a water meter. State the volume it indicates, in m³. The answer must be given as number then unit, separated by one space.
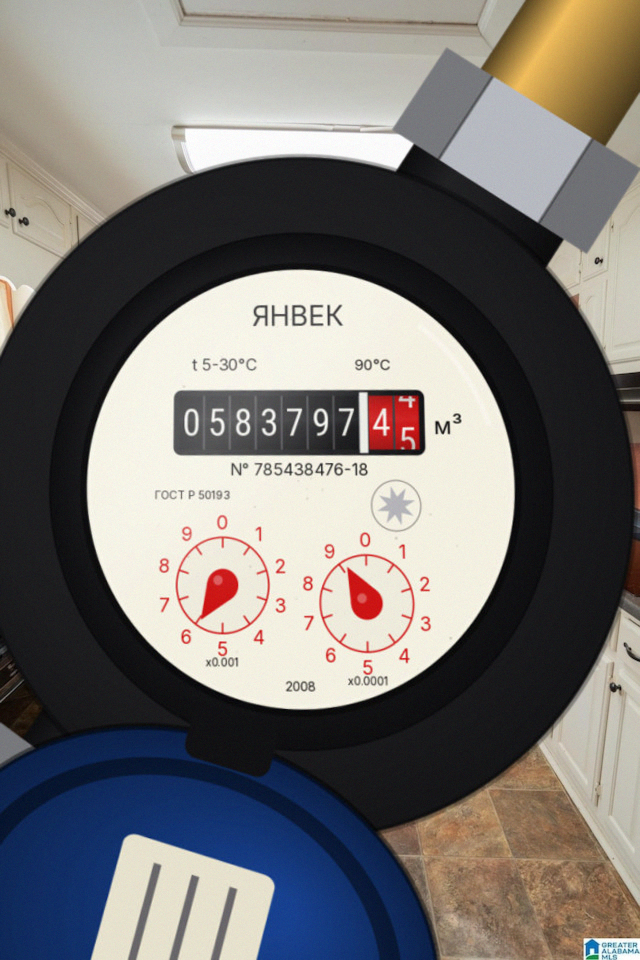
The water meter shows 583797.4459 m³
